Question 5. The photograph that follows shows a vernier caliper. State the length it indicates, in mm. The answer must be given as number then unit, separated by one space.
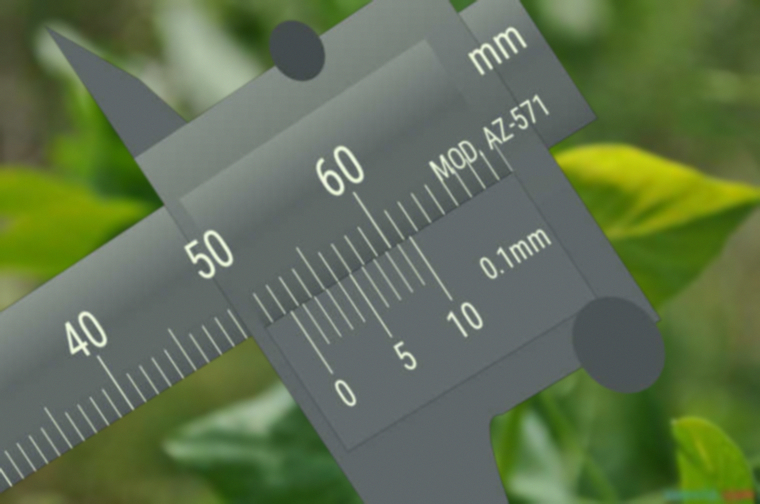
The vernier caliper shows 52.4 mm
